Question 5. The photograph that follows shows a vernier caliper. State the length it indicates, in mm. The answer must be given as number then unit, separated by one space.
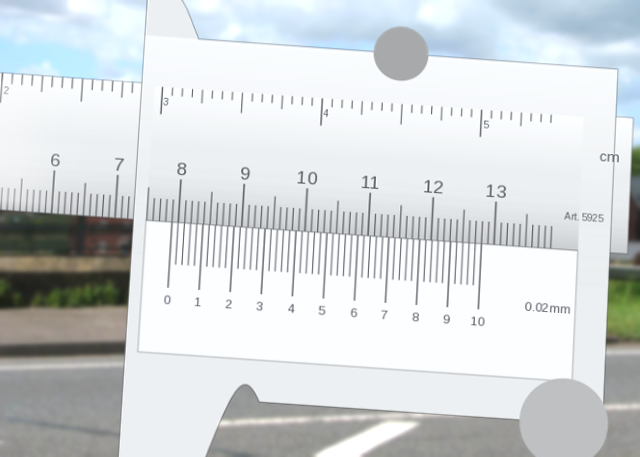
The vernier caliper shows 79.0 mm
